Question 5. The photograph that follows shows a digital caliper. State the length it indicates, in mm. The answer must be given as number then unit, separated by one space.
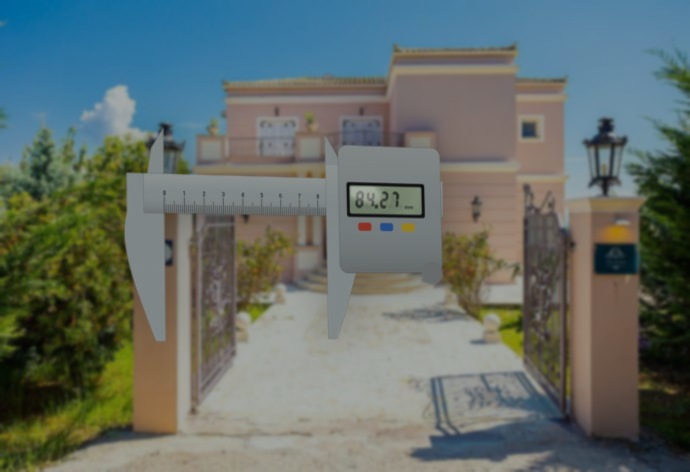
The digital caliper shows 84.27 mm
